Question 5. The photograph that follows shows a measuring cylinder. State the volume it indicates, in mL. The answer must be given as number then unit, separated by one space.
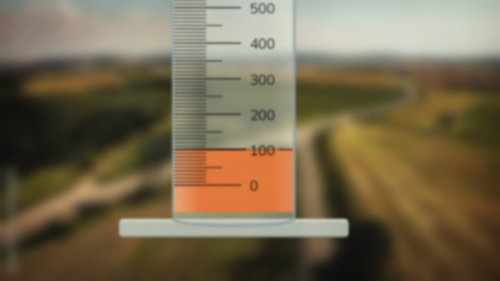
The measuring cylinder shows 100 mL
